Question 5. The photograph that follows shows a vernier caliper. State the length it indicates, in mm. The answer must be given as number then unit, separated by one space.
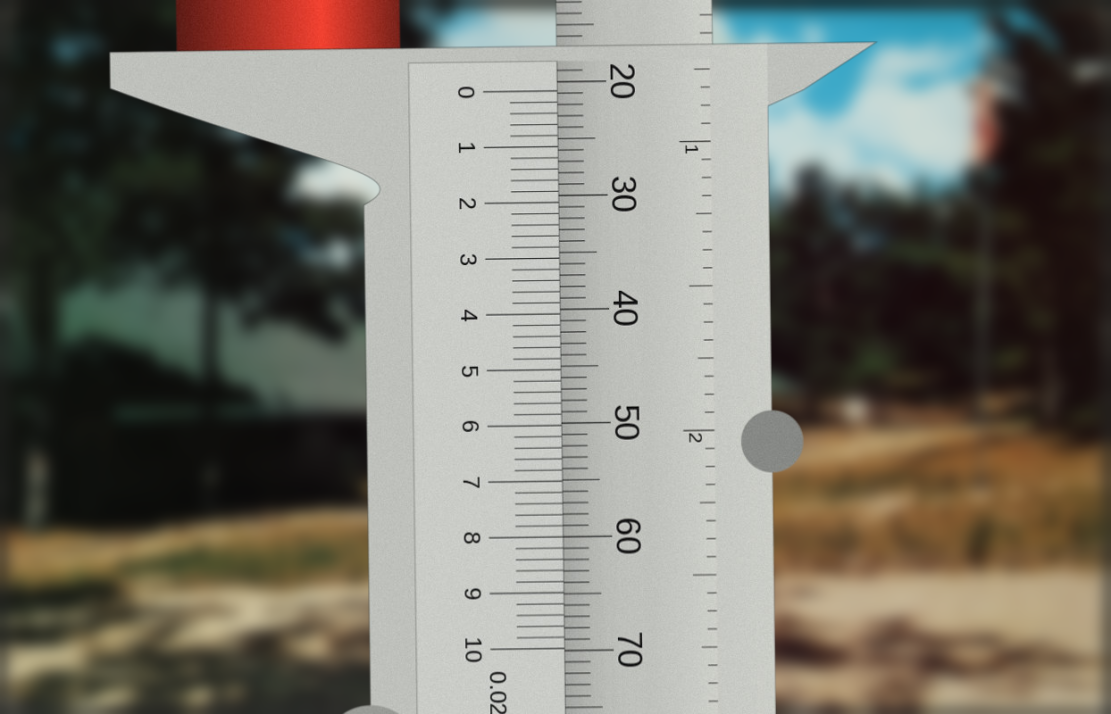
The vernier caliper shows 20.8 mm
